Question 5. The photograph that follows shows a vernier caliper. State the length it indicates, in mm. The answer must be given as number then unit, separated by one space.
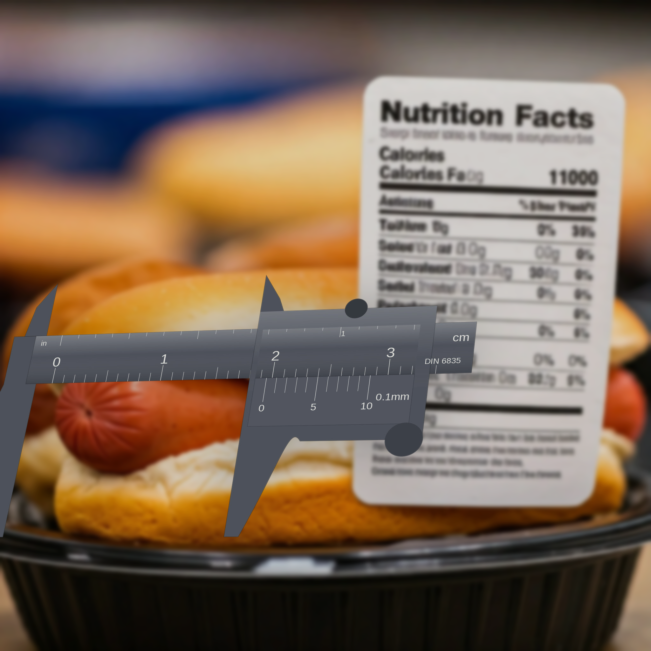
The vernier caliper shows 19.5 mm
